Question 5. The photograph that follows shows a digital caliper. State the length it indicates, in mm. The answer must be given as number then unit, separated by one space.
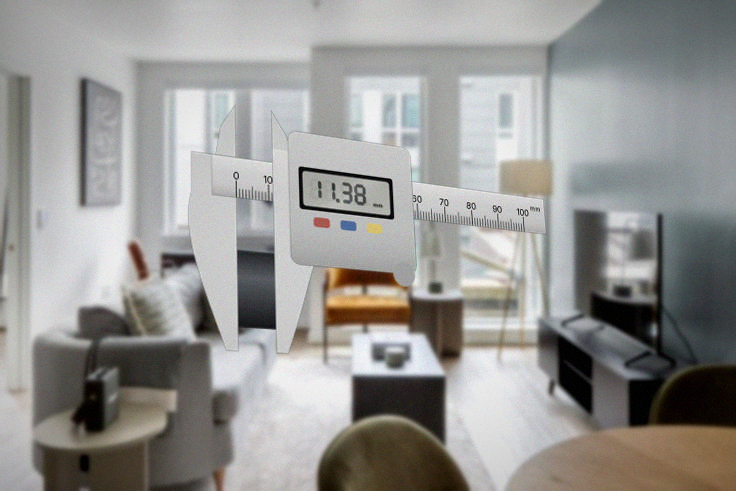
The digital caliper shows 11.38 mm
